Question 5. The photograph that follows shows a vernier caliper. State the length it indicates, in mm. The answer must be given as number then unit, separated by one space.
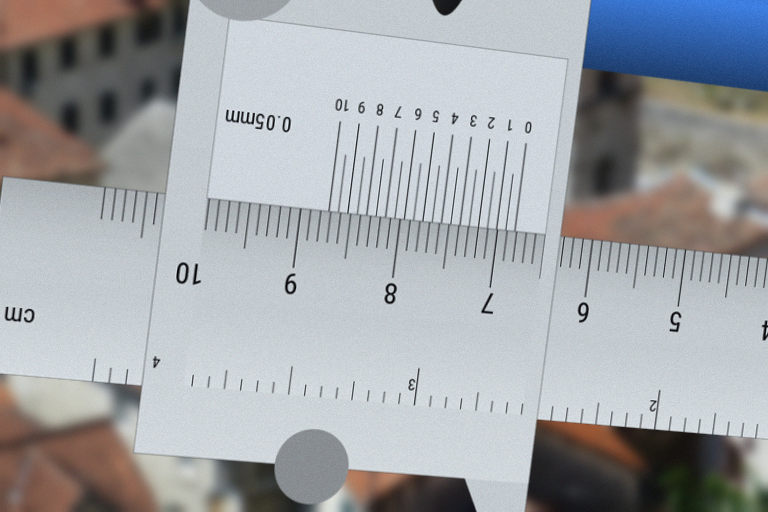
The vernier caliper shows 68.2 mm
